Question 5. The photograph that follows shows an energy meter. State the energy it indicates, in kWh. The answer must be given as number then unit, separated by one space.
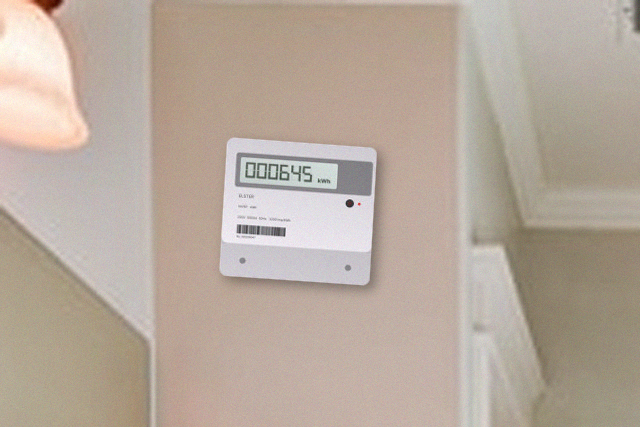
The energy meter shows 645 kWh
